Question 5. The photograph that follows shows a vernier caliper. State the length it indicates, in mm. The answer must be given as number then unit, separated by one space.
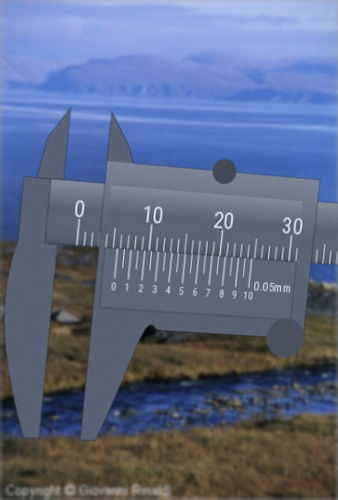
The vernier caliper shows 5.6 mm
